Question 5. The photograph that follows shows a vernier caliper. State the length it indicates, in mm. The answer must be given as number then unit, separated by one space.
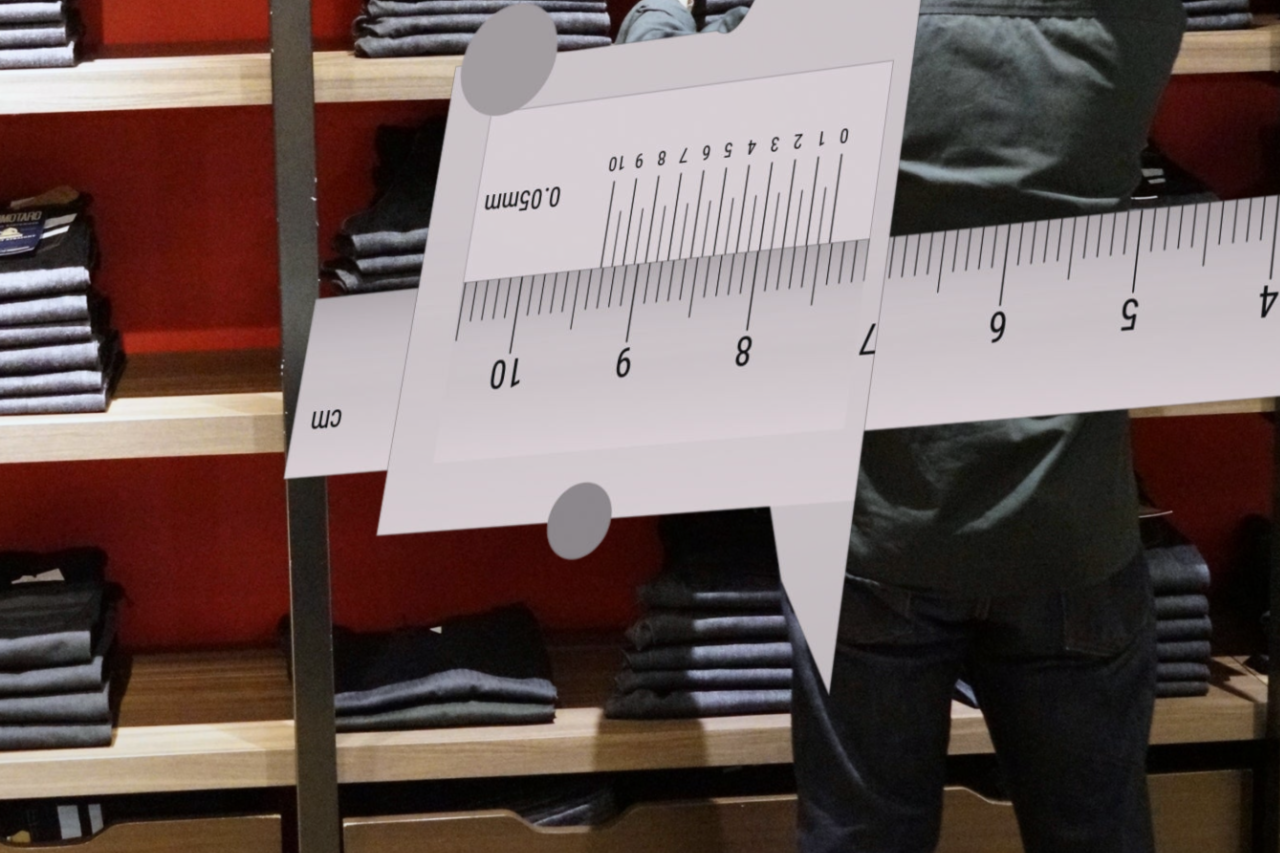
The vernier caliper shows 74.2 mm
